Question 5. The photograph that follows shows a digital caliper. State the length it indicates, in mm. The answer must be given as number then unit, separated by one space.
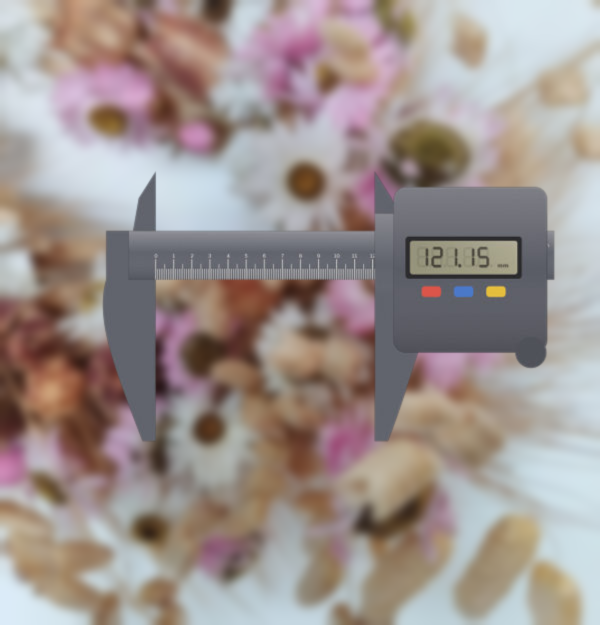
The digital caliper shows 121.15 mm
